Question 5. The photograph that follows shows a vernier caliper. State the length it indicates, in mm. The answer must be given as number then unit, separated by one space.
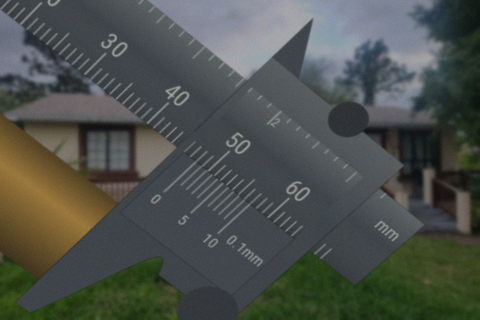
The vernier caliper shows 48.0 mm
